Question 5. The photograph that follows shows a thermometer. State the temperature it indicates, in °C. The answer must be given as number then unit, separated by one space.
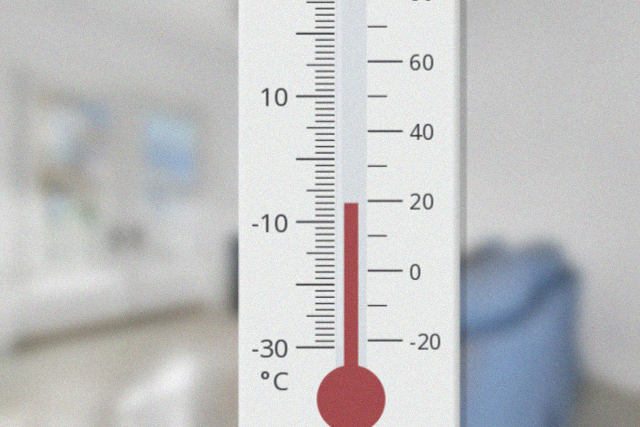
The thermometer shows -7 °C
